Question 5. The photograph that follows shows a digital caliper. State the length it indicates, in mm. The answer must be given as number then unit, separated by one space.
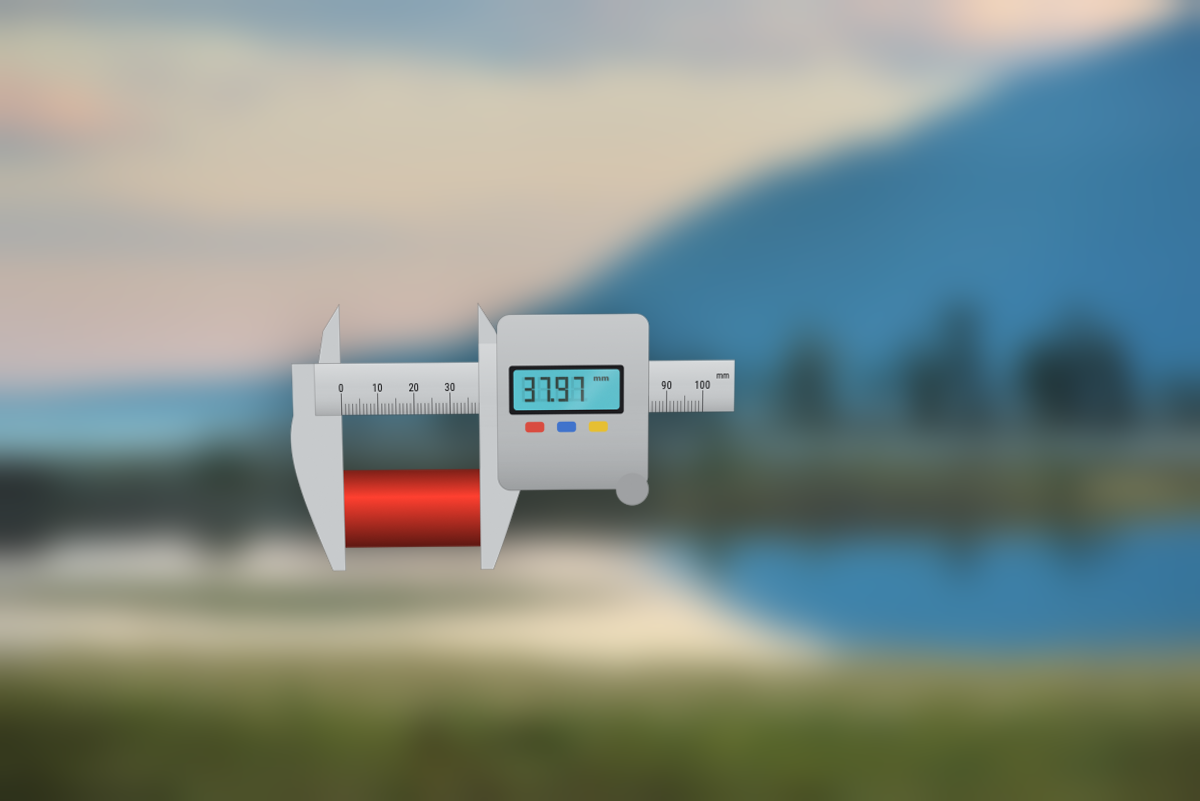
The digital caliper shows 37.97 mm
